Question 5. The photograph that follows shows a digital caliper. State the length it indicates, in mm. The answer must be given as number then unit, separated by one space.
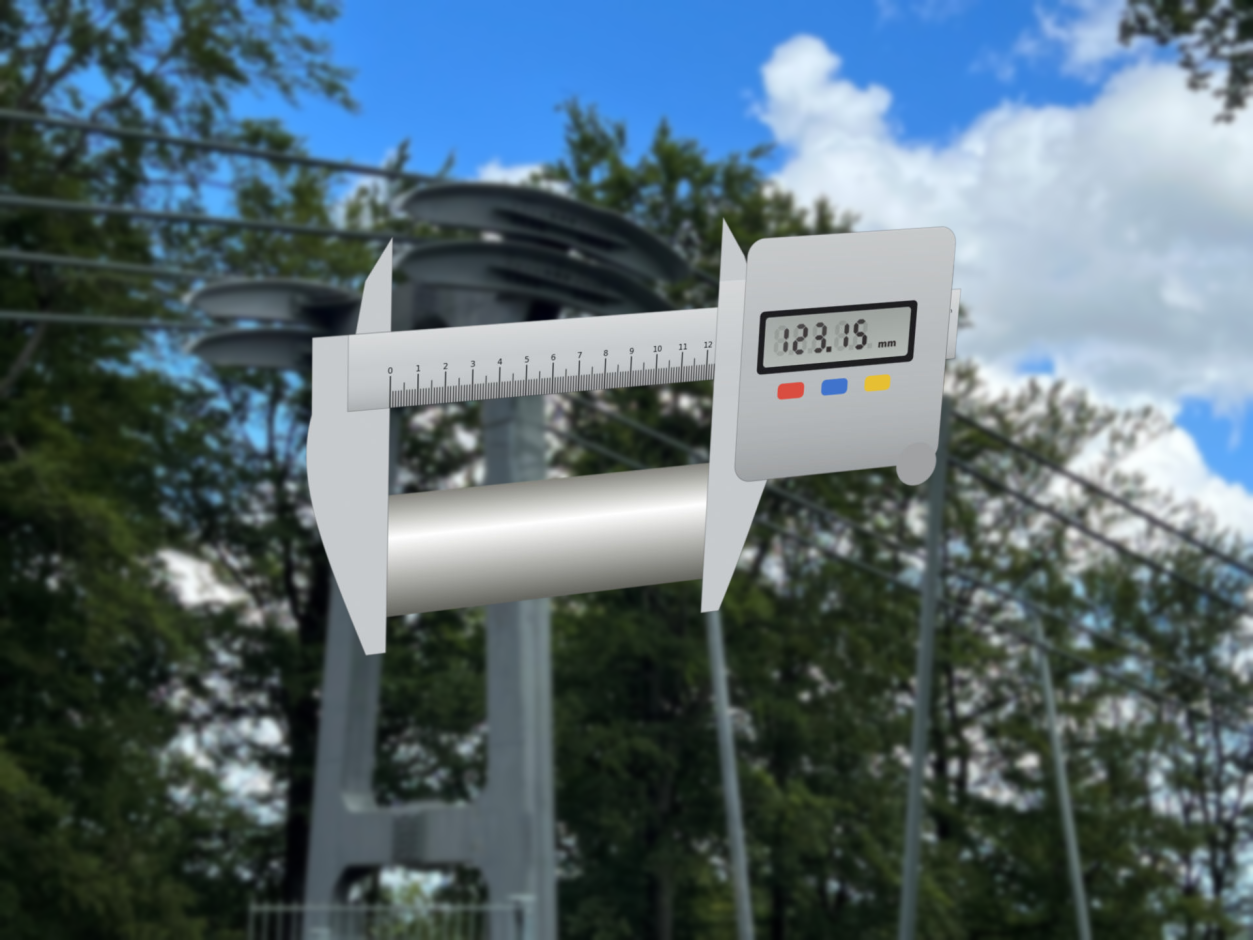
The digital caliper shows 123.15 mm
